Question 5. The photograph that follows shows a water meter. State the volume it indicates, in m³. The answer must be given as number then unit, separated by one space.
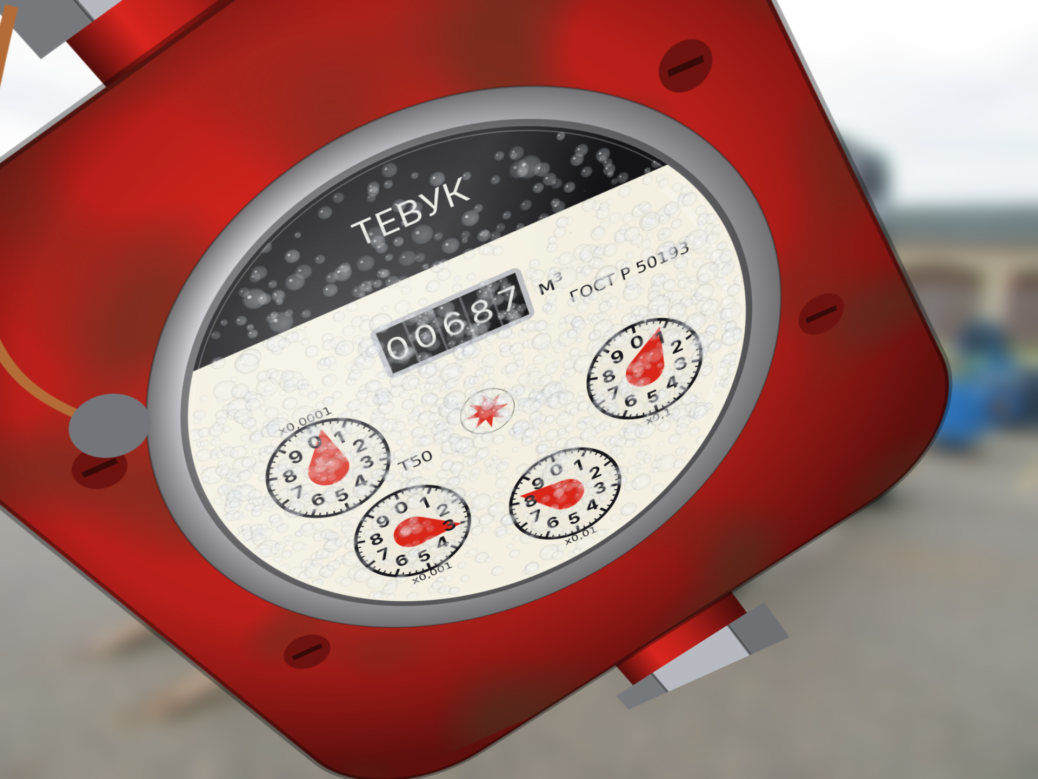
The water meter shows 687.0830 m³
